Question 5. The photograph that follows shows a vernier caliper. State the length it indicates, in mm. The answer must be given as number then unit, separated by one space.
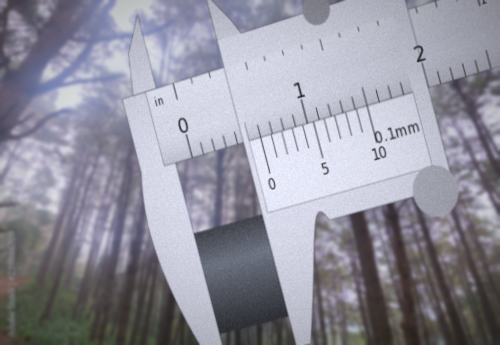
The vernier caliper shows 6.0 mm
